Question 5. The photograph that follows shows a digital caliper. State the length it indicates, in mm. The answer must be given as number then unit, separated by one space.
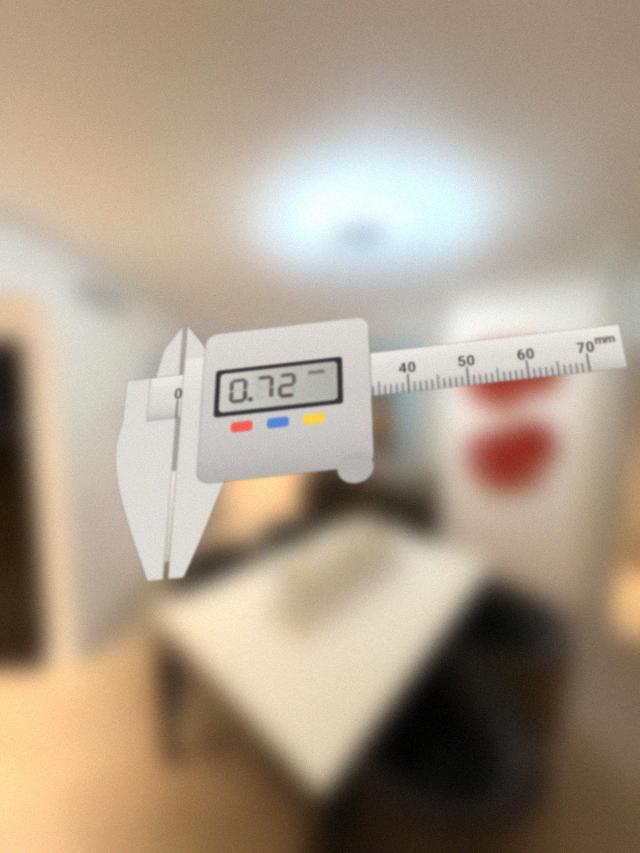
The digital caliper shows 0.72 mm
